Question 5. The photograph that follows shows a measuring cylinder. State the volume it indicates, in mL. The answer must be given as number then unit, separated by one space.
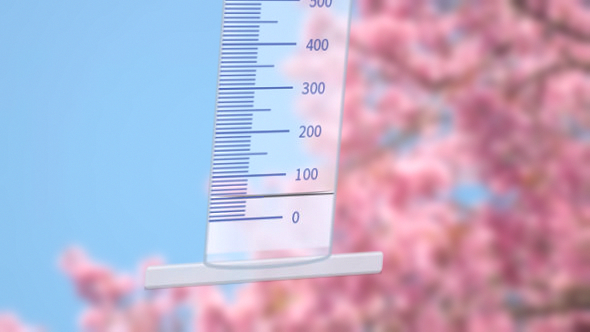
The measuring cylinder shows 50 mL
